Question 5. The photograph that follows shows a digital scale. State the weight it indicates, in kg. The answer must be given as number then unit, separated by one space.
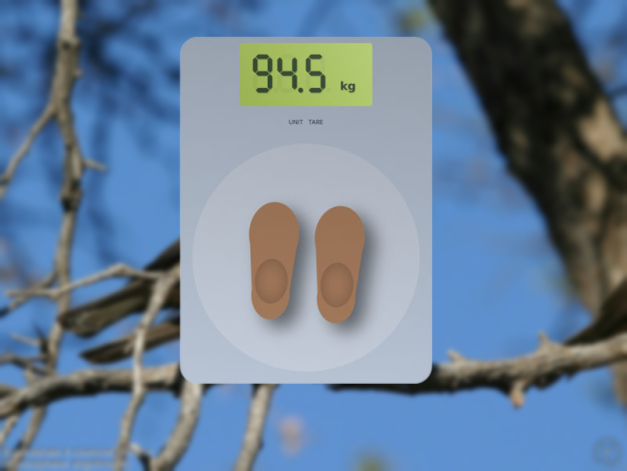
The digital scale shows 94.5 kg
